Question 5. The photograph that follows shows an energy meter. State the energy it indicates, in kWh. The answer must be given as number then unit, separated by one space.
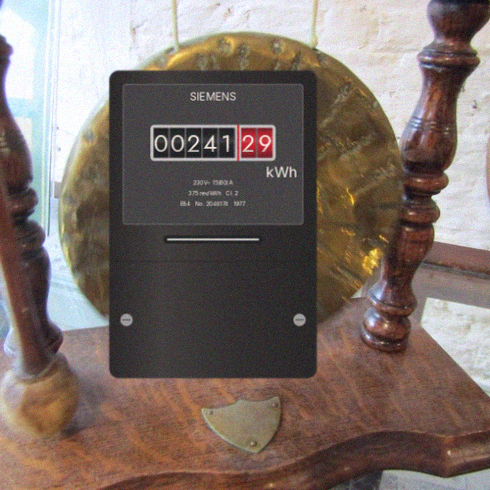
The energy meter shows 241.29 kWh
